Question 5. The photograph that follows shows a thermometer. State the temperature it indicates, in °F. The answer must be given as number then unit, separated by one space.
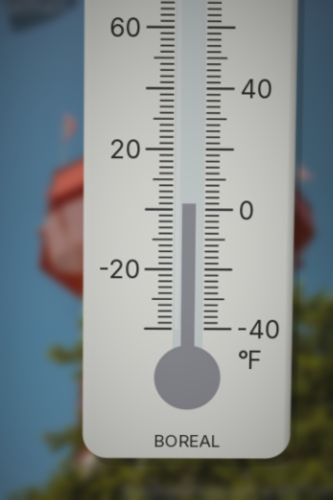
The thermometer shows 2 °F
